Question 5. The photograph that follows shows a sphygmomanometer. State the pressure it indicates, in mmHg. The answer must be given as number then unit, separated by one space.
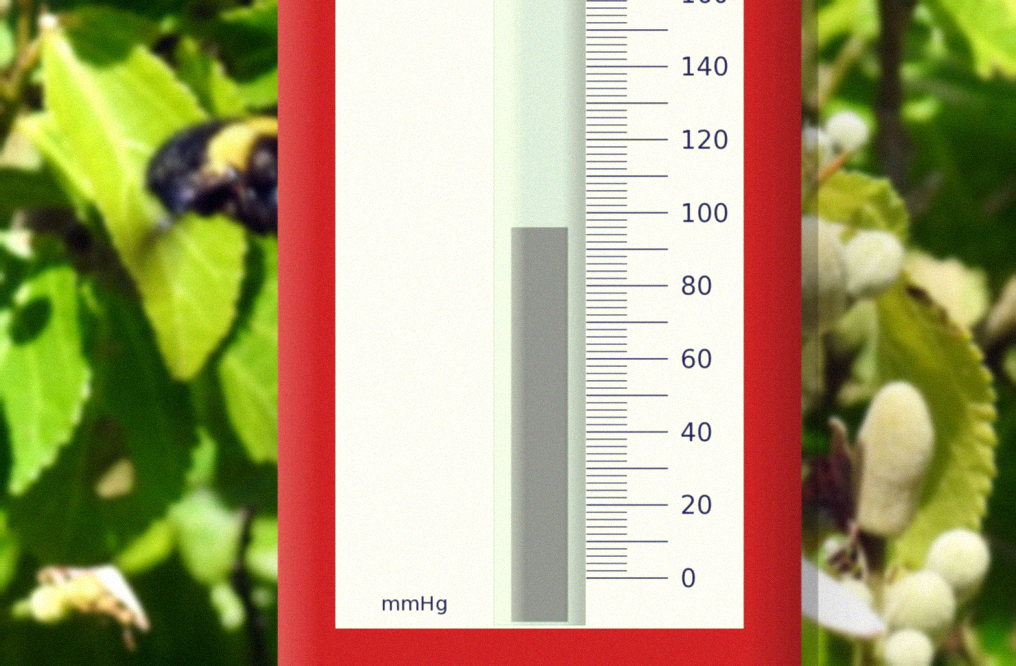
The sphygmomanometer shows 96 mmHg
